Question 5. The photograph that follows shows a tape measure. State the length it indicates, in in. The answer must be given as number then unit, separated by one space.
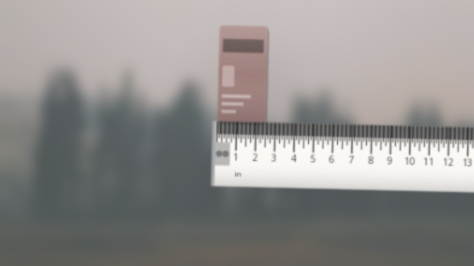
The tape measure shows 2.5 in
